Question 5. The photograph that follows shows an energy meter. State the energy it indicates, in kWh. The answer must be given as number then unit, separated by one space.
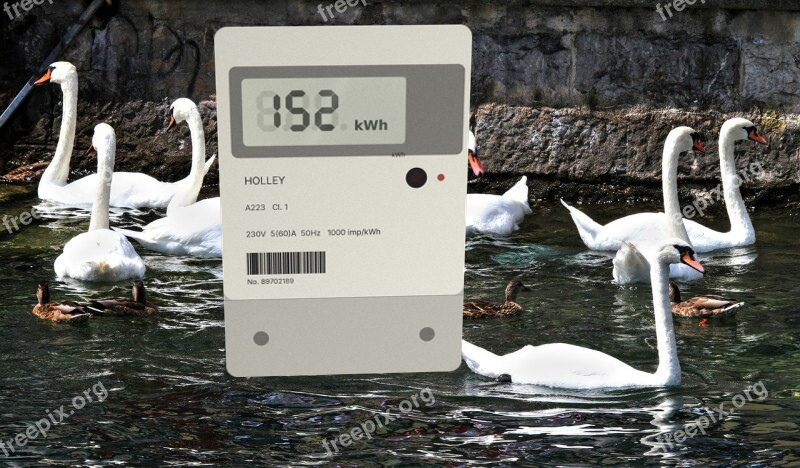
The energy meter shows 152 kWh
